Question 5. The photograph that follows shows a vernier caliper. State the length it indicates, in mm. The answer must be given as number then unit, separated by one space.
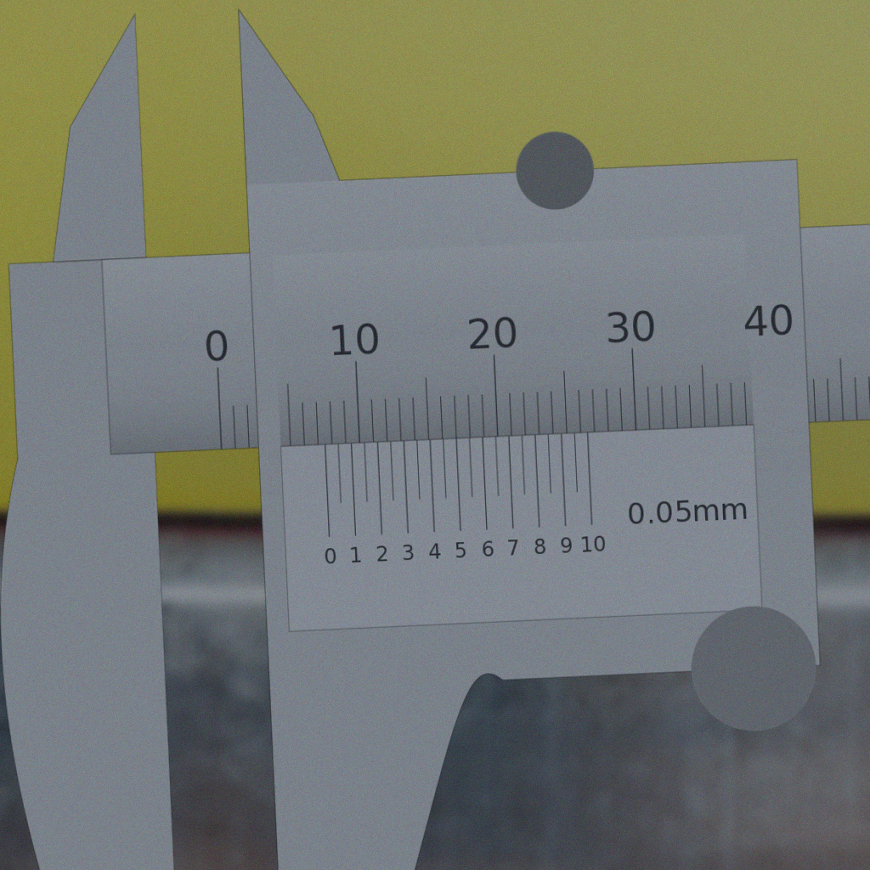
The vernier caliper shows 7.5 mm
